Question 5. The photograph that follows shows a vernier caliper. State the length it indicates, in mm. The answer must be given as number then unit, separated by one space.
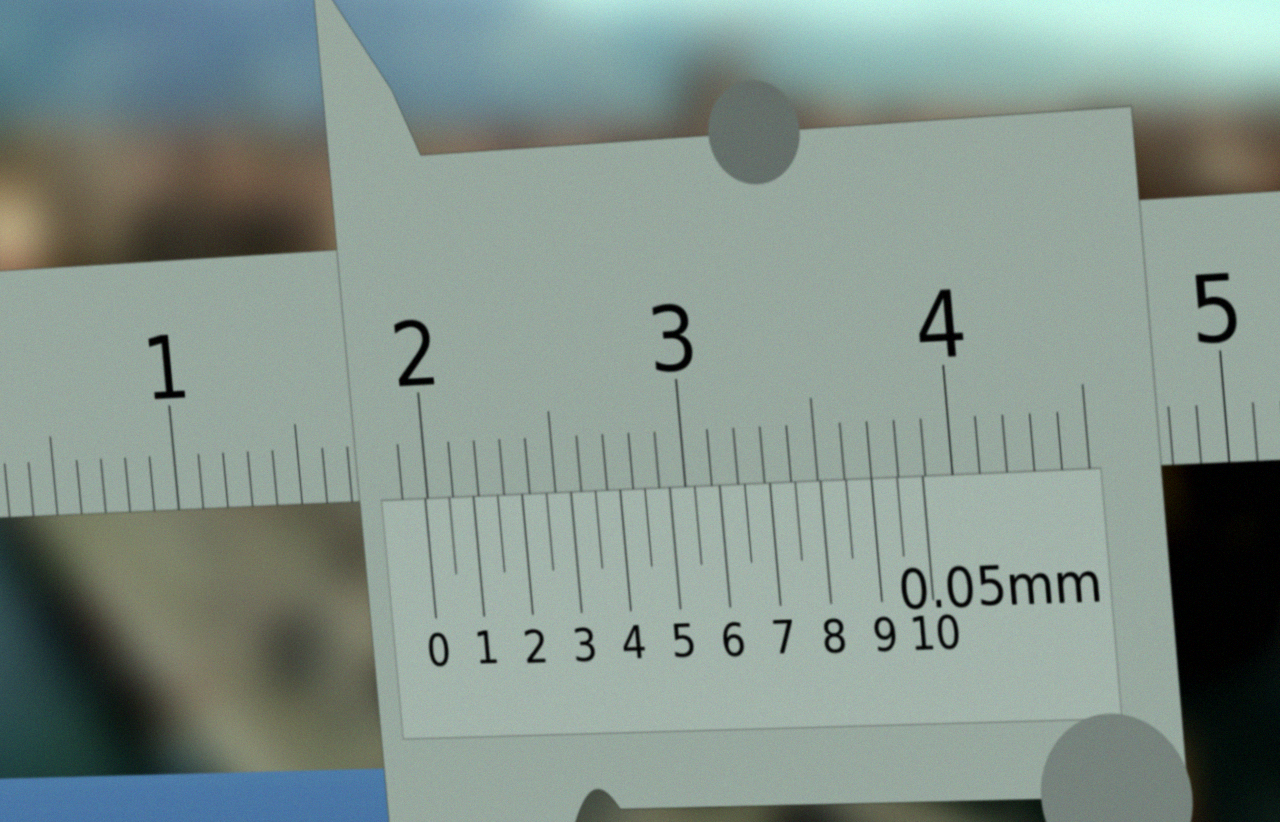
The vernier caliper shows 19.9 mm
